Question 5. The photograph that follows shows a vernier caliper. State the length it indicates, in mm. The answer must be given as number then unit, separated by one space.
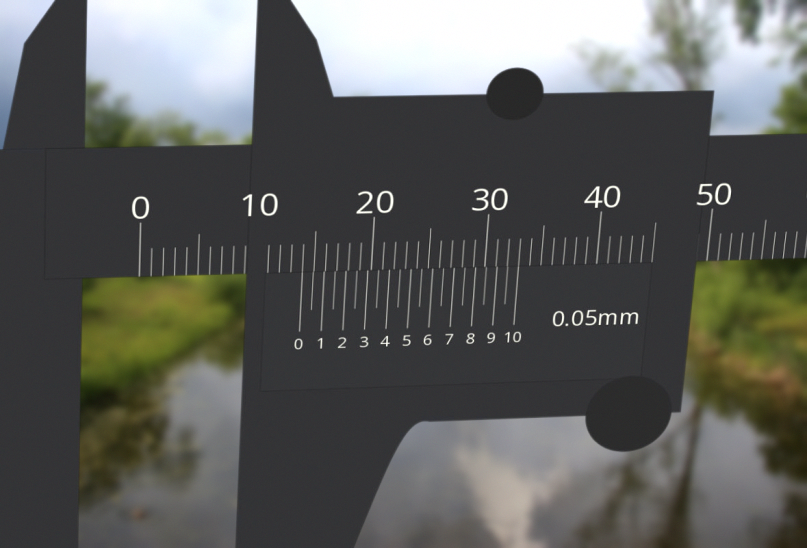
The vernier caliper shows 14.0 mm
